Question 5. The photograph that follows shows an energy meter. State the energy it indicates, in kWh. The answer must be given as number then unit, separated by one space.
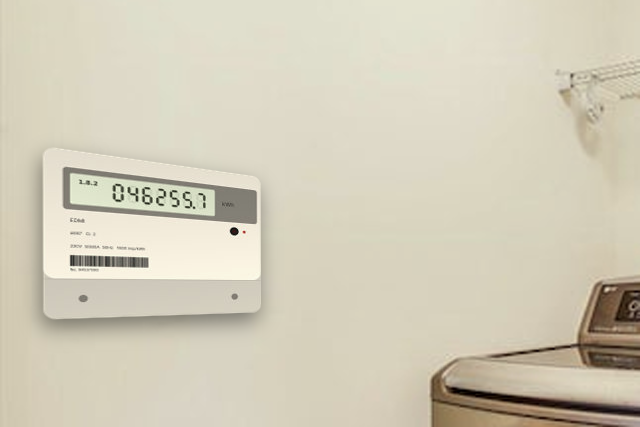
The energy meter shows 46255.7 kWh
